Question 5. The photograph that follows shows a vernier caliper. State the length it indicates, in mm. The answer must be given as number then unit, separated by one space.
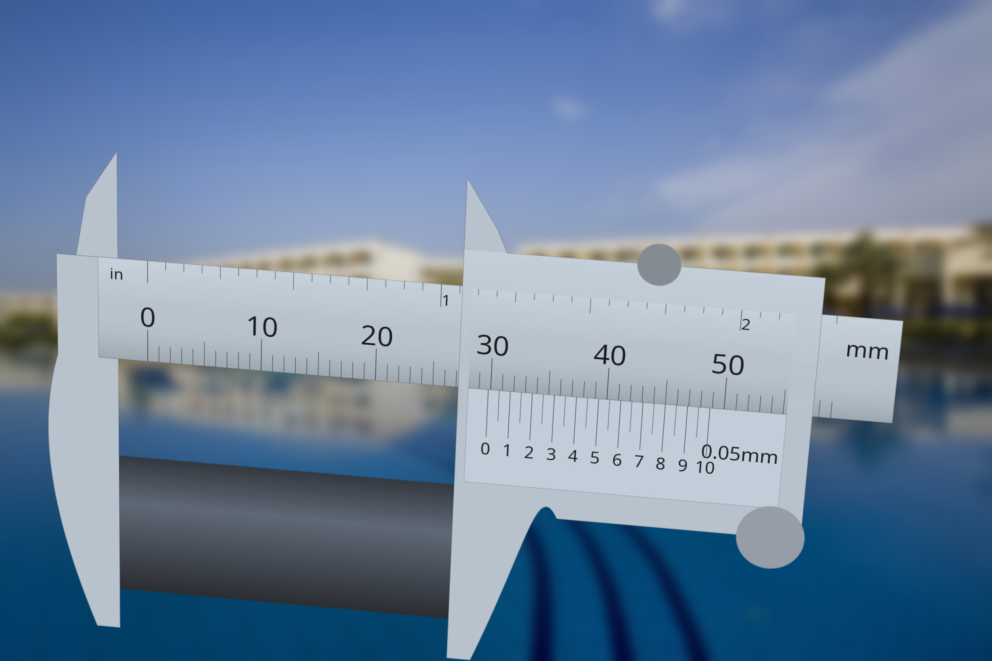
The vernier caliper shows 29.8 mm
